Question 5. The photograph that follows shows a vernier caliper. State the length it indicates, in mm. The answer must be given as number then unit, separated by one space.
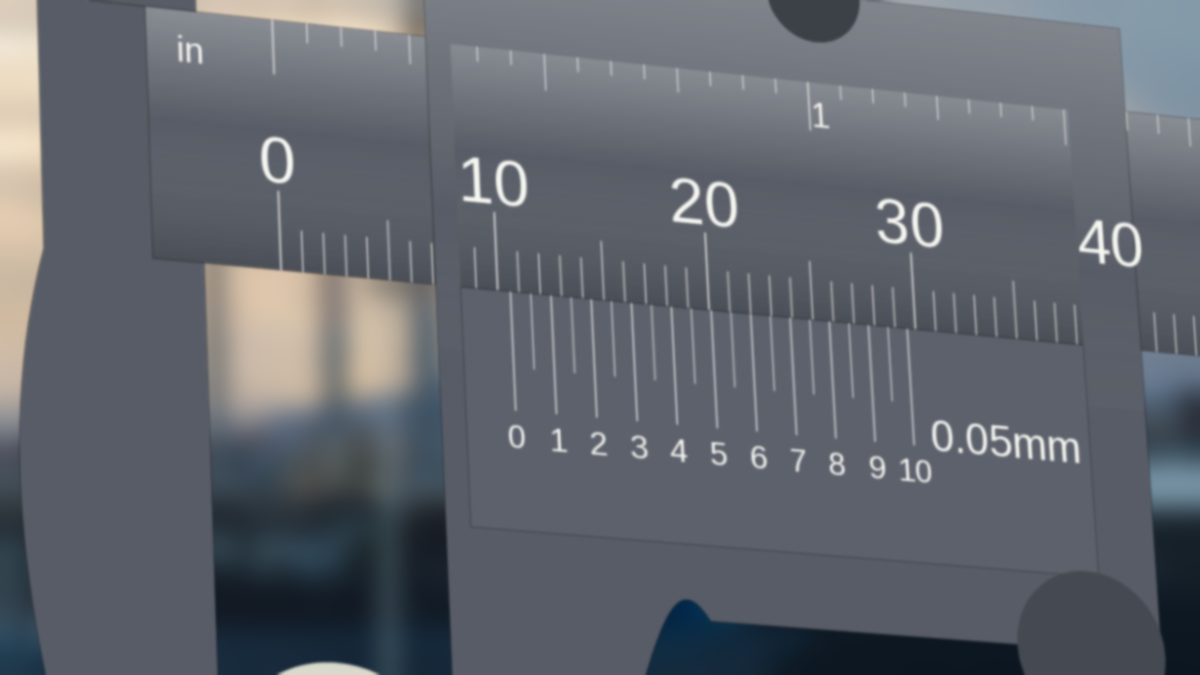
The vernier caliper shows 10.6 mm
